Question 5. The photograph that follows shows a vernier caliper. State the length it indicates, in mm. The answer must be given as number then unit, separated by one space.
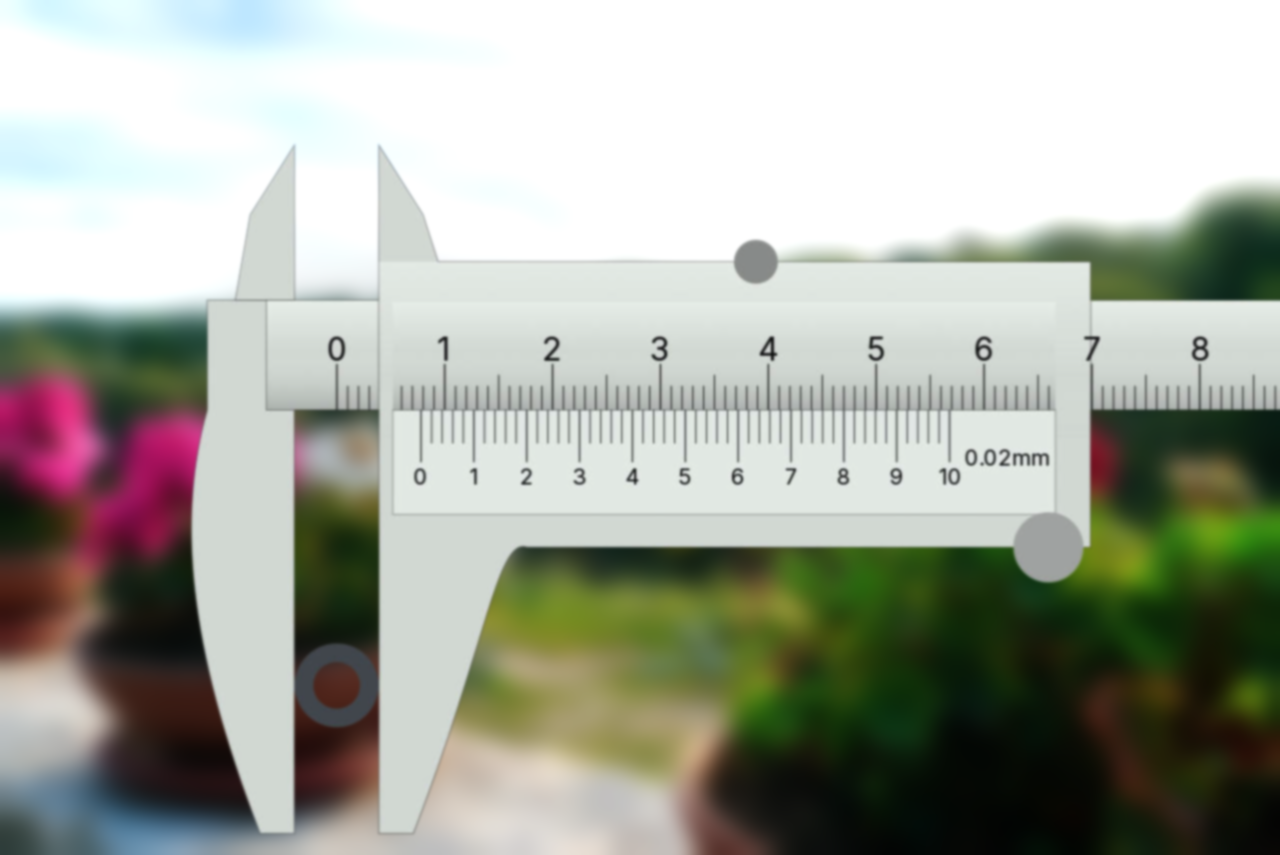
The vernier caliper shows 7.8 mm
